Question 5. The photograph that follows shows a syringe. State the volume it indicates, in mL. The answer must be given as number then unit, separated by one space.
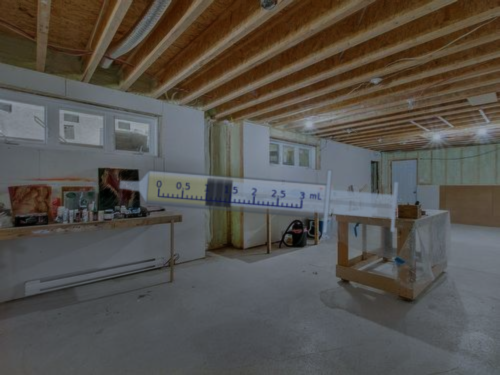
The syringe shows 1 mL
